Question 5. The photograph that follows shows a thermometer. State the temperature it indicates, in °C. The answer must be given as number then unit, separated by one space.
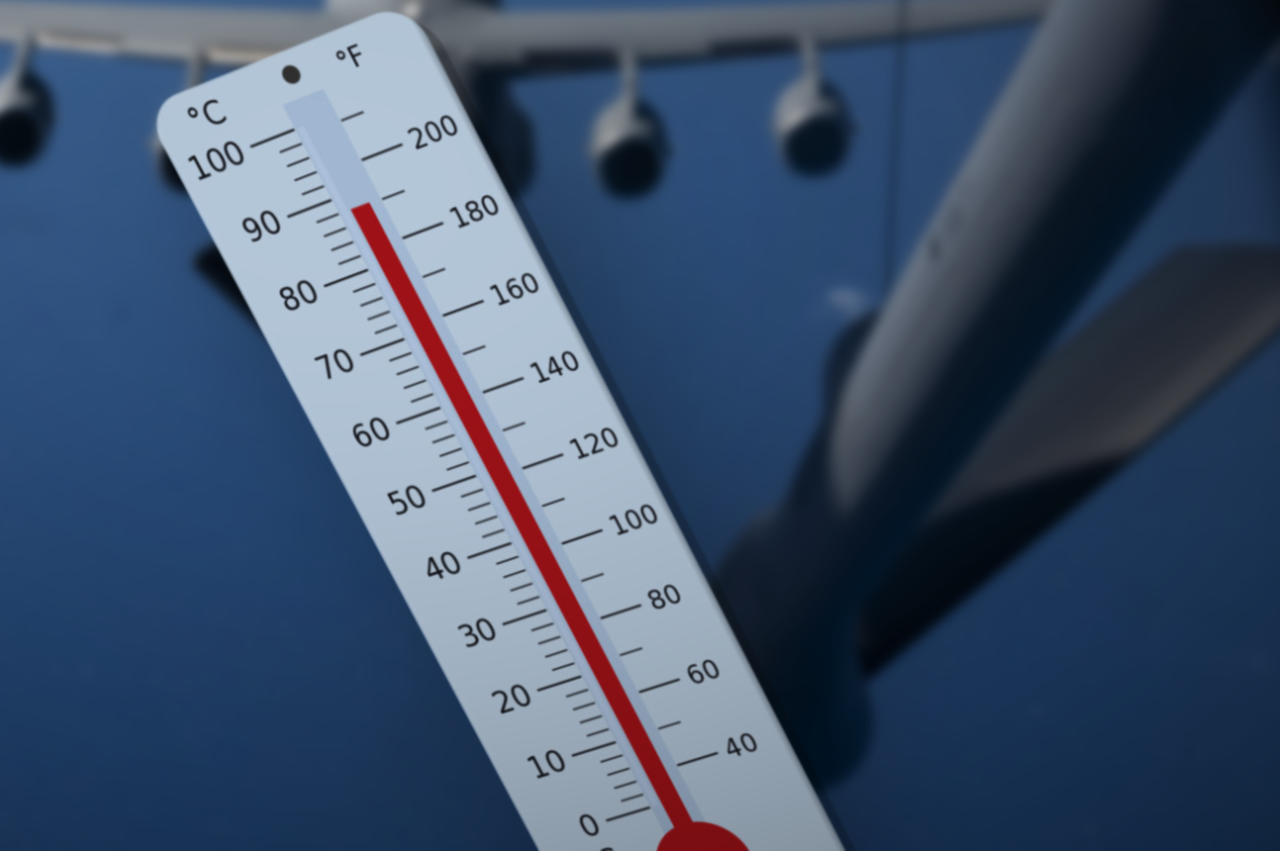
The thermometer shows 88 °C
